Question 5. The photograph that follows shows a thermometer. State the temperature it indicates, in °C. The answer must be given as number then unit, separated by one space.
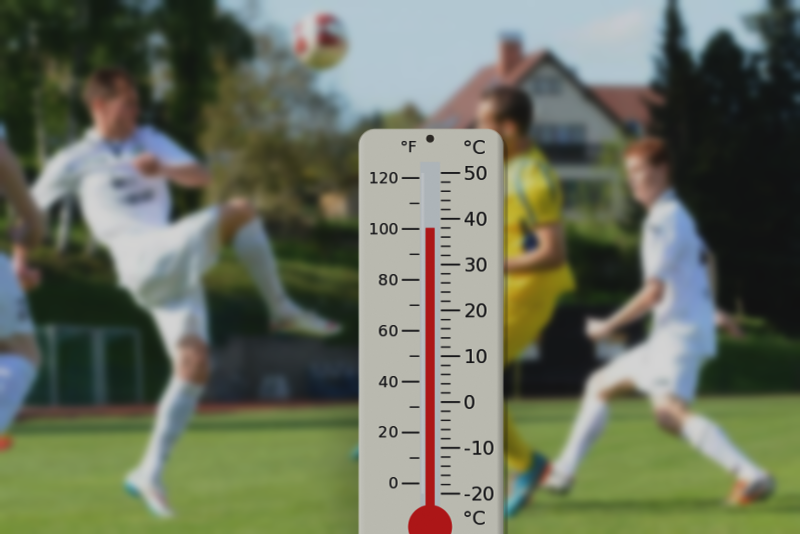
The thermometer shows 38 °C
